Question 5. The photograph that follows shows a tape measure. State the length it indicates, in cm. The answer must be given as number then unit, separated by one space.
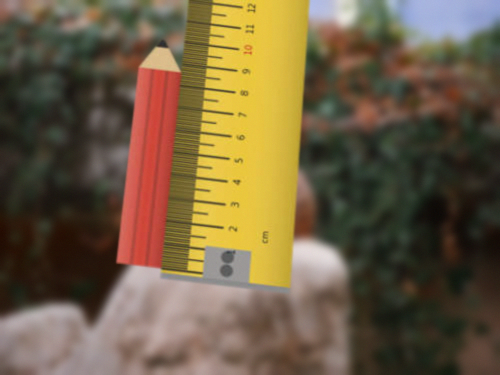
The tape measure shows 10 cm
